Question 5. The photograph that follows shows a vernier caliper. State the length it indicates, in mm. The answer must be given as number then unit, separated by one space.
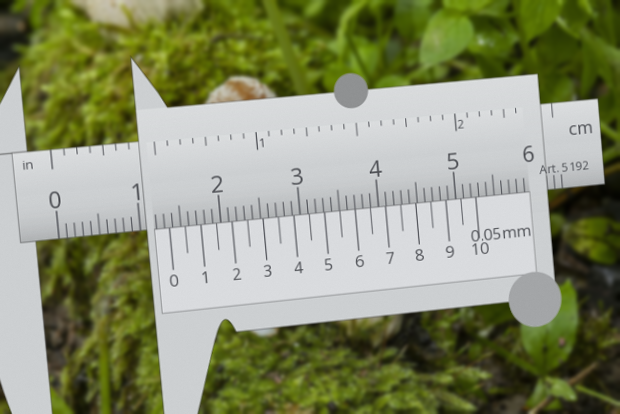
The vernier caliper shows 13.6 mm
